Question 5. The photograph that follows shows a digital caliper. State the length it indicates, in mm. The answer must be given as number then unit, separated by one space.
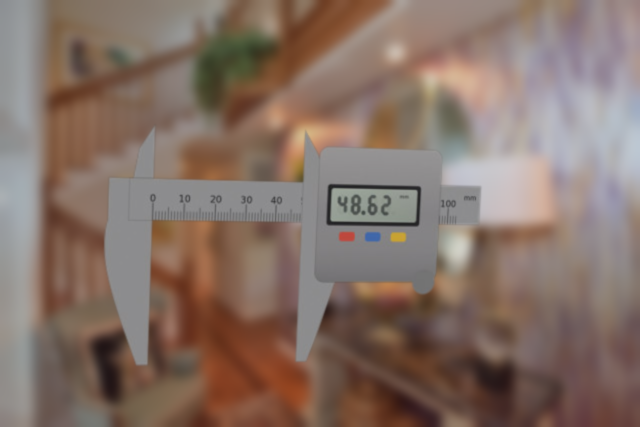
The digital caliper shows 48.62 mm
